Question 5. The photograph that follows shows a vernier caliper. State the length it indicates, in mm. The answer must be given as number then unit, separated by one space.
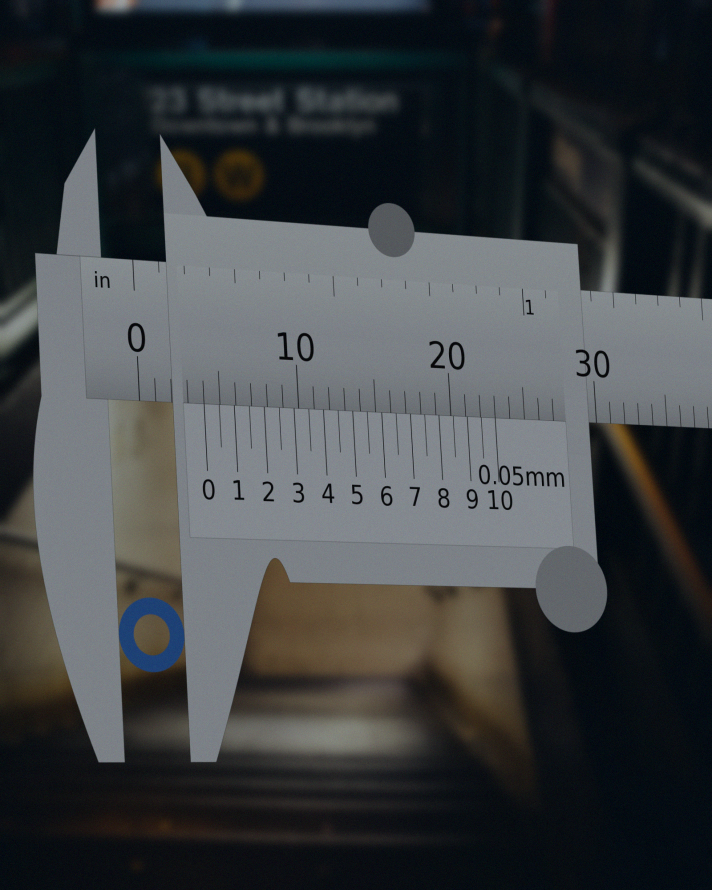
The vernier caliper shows 4.0 mm
